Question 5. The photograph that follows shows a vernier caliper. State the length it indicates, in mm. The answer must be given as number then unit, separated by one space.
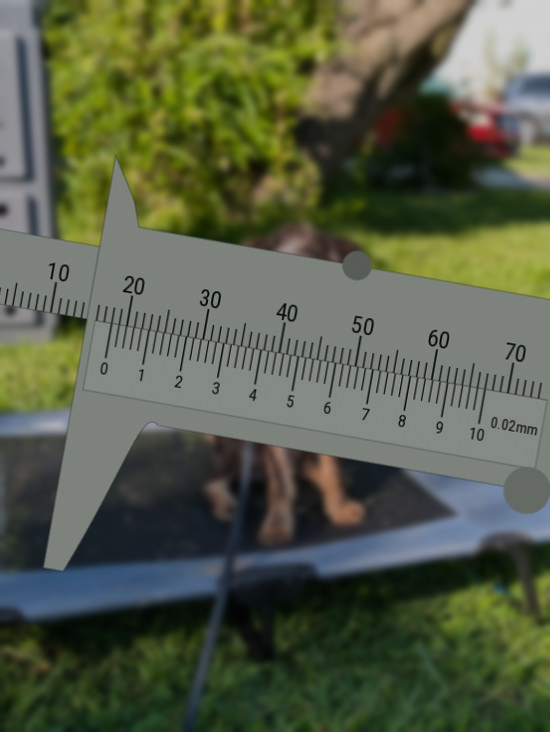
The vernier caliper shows 18.0 mm
